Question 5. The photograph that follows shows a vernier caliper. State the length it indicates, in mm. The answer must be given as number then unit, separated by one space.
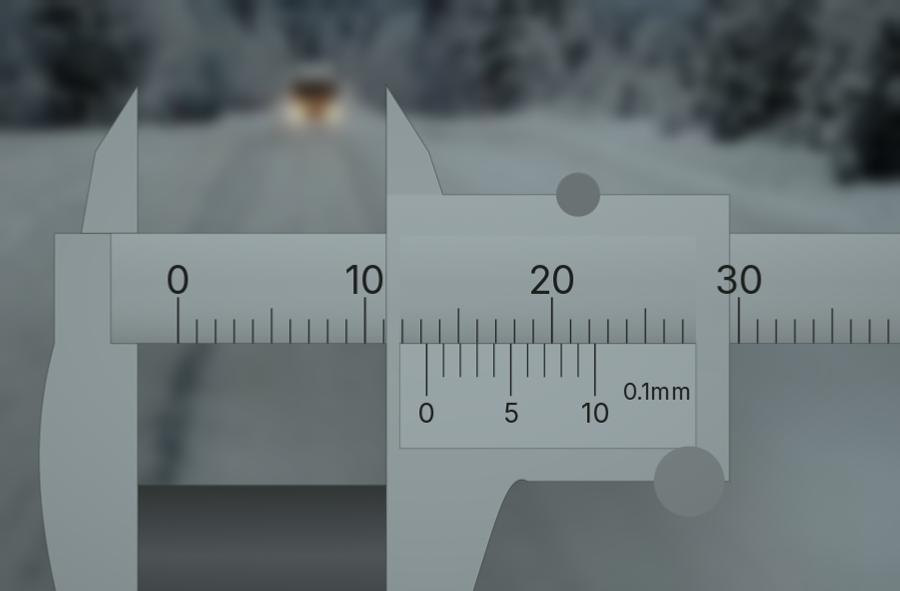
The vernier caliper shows 13.3 mm
